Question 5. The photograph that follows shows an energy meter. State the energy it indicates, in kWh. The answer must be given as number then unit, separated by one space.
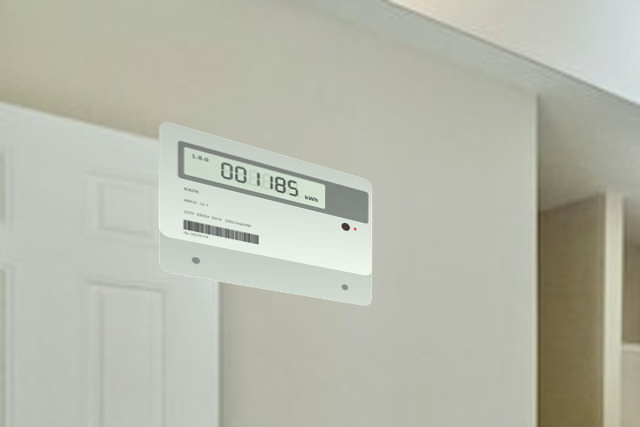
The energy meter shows 1185 kWh
